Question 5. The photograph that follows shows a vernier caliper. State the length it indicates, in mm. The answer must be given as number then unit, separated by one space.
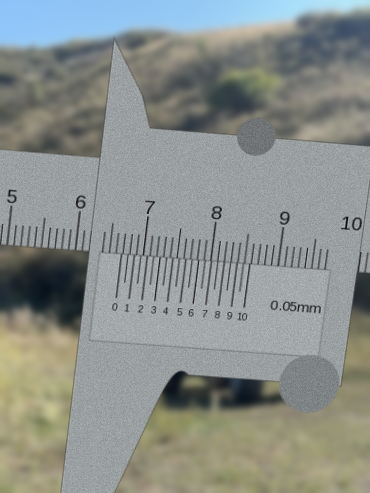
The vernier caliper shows 66.8 mm
